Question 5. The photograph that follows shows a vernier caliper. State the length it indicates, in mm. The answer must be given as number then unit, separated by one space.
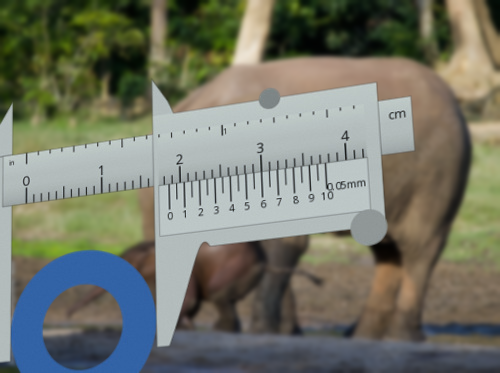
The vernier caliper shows 18.6 mm
